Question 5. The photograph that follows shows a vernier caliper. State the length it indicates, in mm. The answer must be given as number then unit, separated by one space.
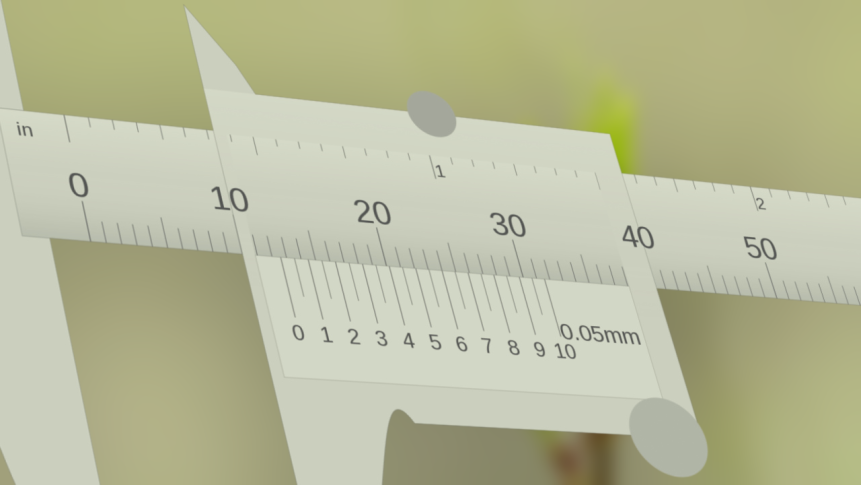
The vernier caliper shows 12.6 mm
